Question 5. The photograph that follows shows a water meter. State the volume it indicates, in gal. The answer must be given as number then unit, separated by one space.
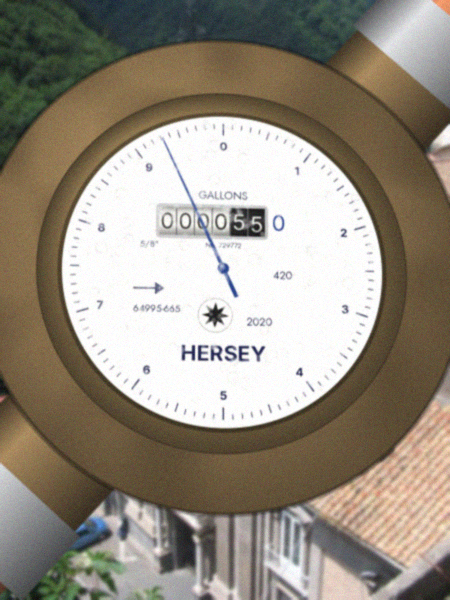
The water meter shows 549.3 gal
